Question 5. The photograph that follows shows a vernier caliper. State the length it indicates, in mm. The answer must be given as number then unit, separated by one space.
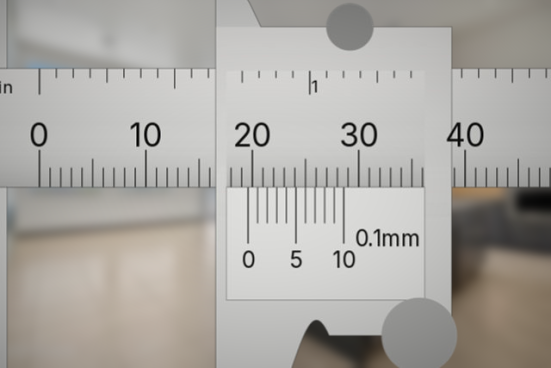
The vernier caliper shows 19.6 mm
